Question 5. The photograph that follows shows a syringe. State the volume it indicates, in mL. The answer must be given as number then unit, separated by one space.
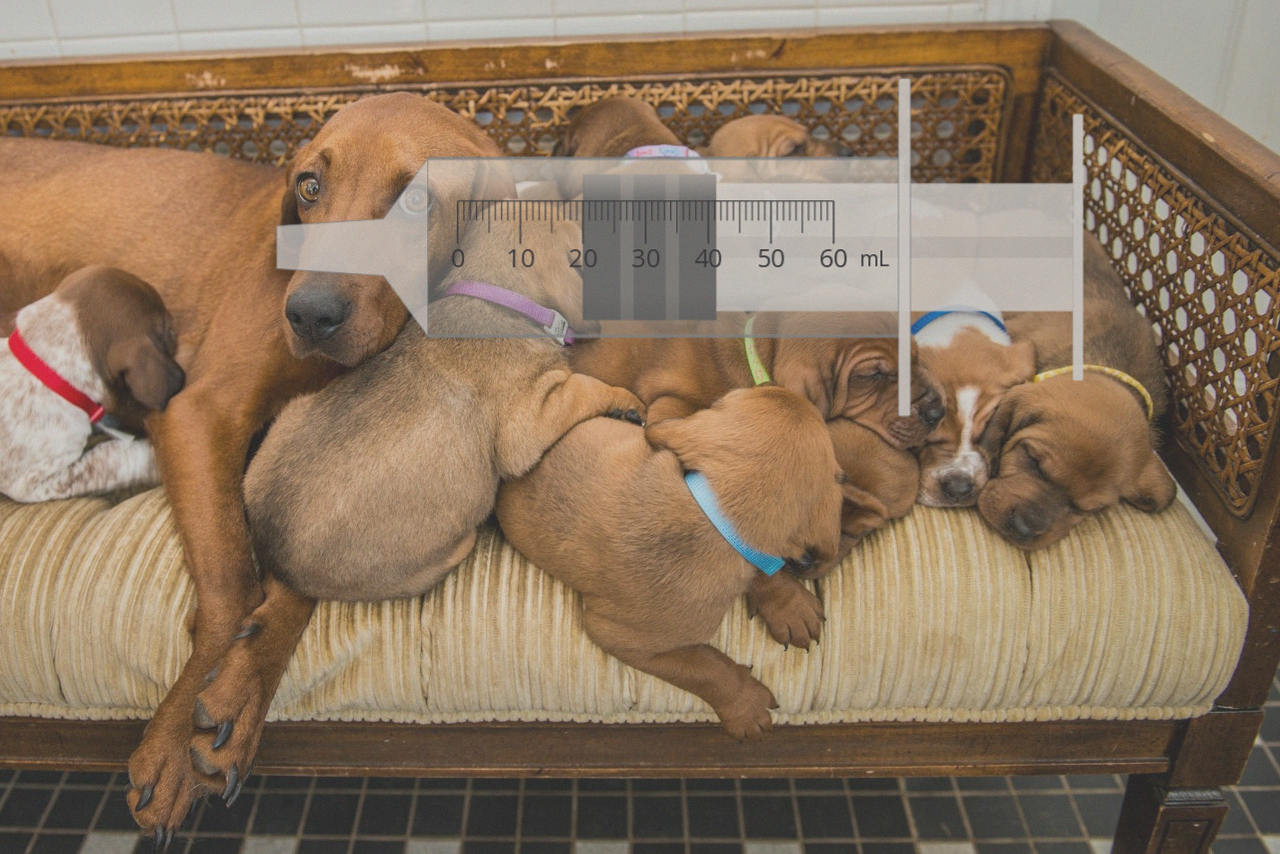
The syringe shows 20 mL
